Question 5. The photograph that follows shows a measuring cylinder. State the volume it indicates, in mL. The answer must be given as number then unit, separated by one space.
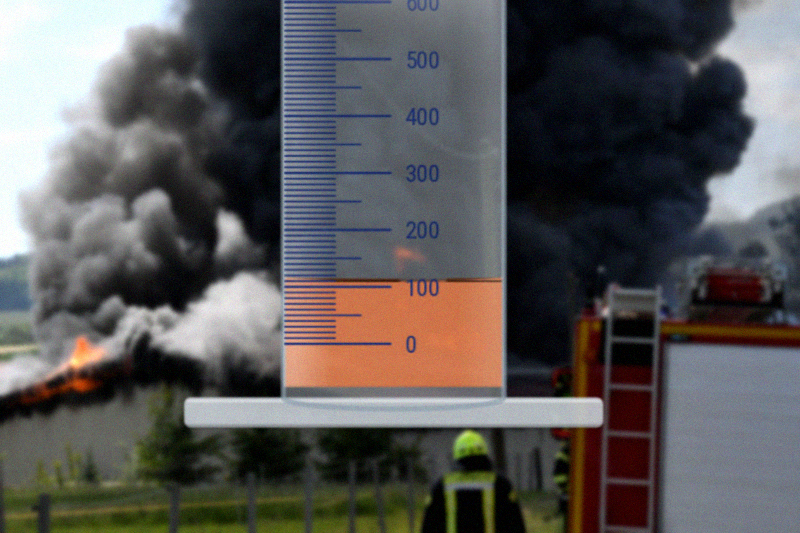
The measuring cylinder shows 110 mL
